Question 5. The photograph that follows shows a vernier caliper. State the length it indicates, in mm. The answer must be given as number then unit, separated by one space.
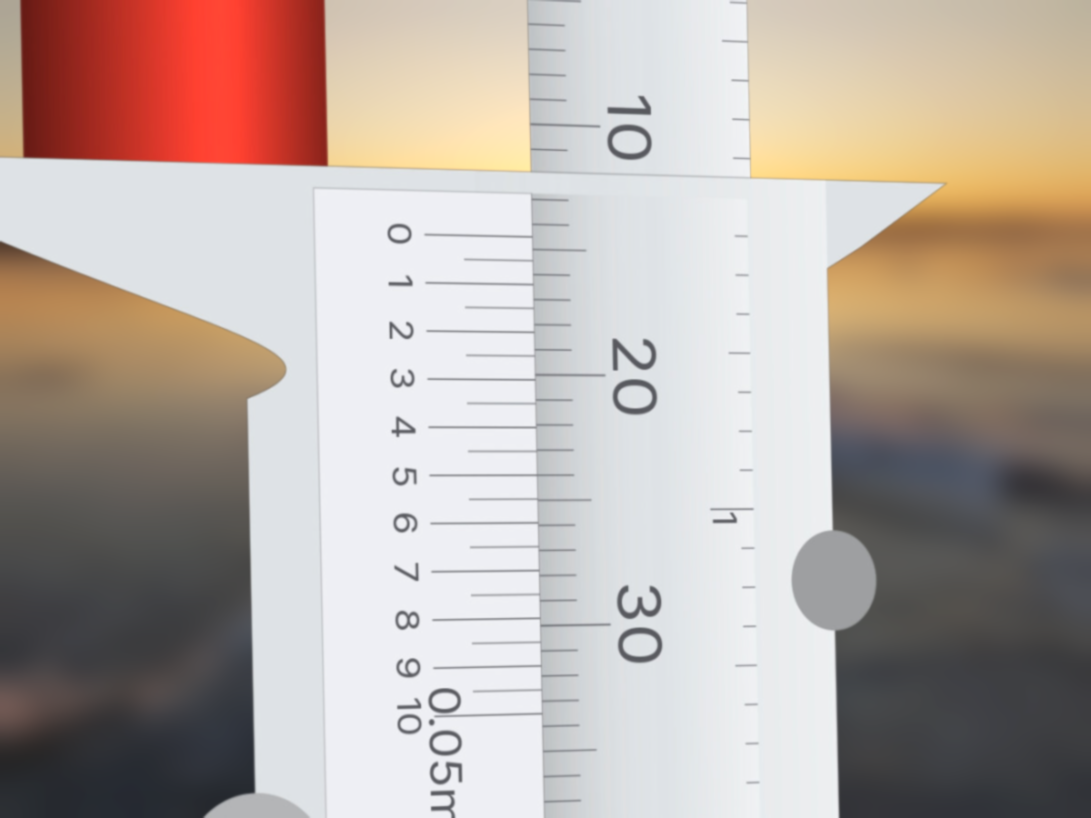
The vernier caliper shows 14.5 mm
